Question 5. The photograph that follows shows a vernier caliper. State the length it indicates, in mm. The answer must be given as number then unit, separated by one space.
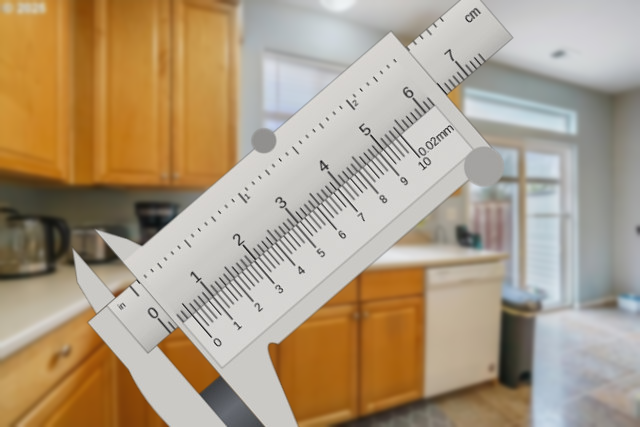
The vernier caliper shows 5.0 mm
